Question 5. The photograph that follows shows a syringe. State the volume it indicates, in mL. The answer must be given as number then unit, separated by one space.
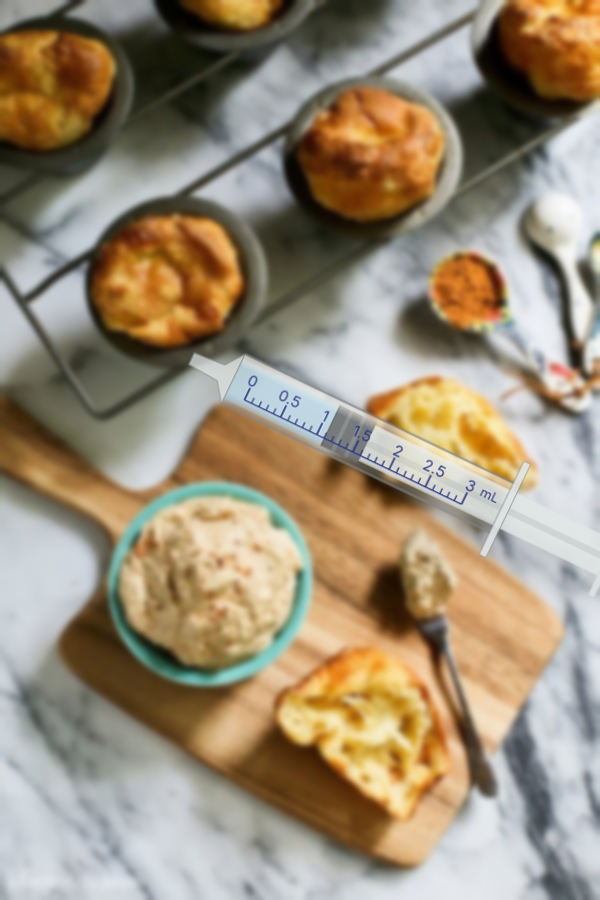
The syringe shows 1.1 mL
